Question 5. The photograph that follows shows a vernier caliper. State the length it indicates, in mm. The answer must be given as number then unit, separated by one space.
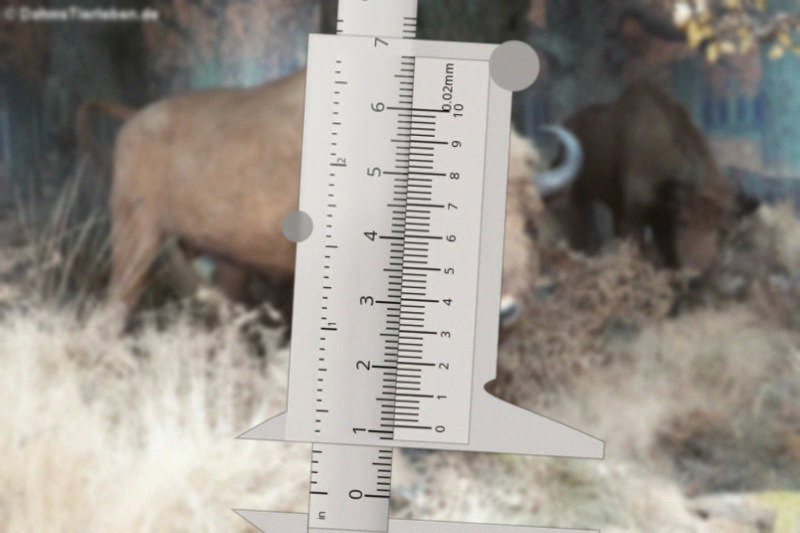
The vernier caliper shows 11.0 mm
